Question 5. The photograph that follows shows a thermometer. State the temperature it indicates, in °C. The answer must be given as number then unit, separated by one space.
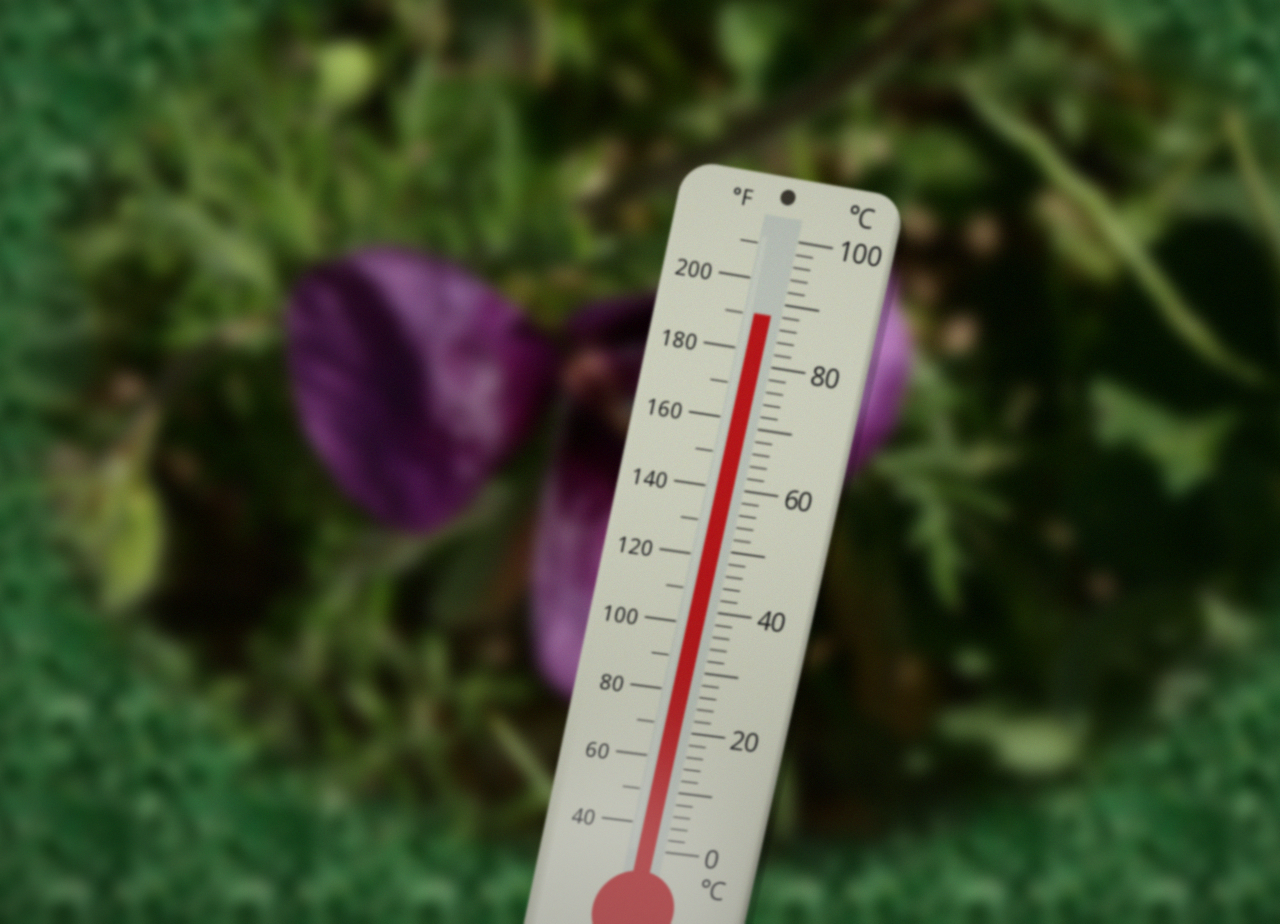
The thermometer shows 88 °C
